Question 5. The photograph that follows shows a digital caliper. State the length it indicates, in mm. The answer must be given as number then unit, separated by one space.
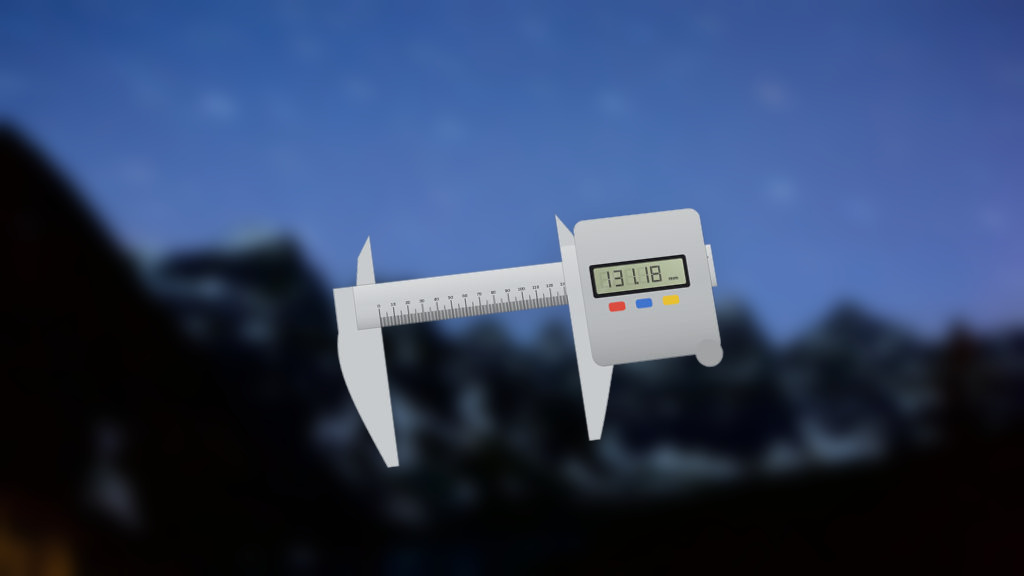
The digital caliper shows 131.18 mm
